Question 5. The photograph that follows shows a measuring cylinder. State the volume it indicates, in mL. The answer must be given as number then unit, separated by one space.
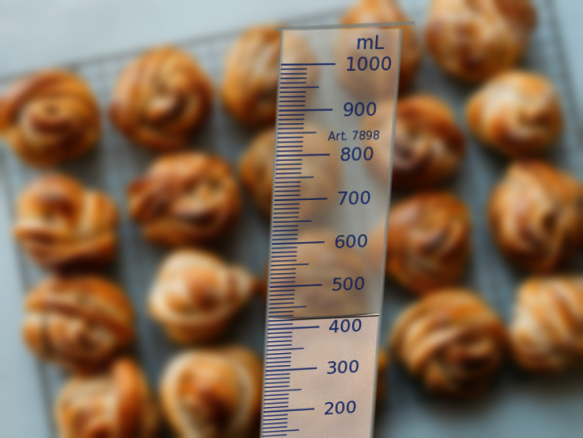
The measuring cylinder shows 420 mL
